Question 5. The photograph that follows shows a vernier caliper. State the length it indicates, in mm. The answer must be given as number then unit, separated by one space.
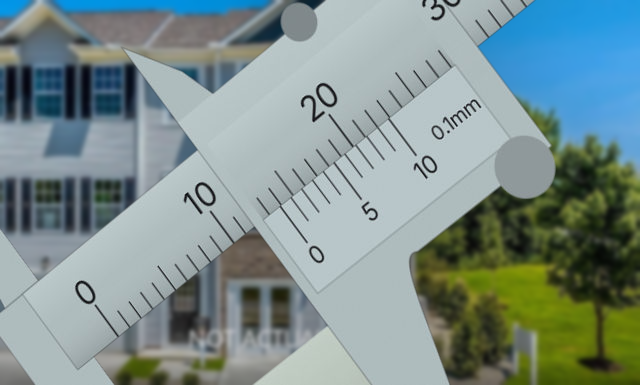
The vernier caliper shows 13.9 mm
